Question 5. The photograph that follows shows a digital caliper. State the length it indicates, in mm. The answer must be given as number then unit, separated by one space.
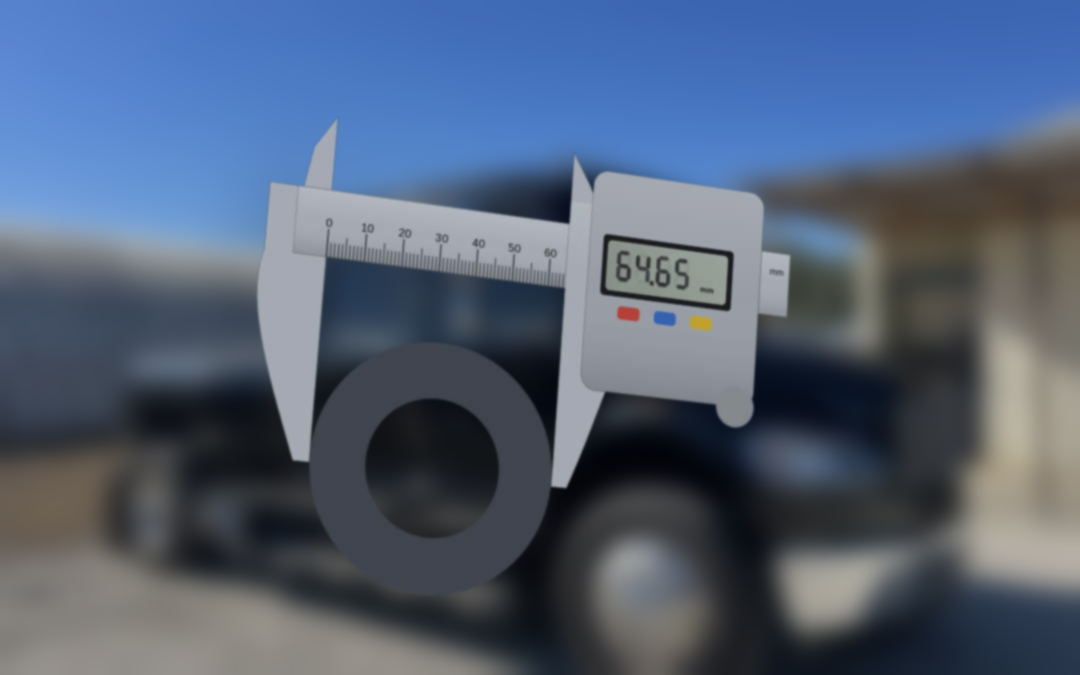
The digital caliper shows 64.65 mm
